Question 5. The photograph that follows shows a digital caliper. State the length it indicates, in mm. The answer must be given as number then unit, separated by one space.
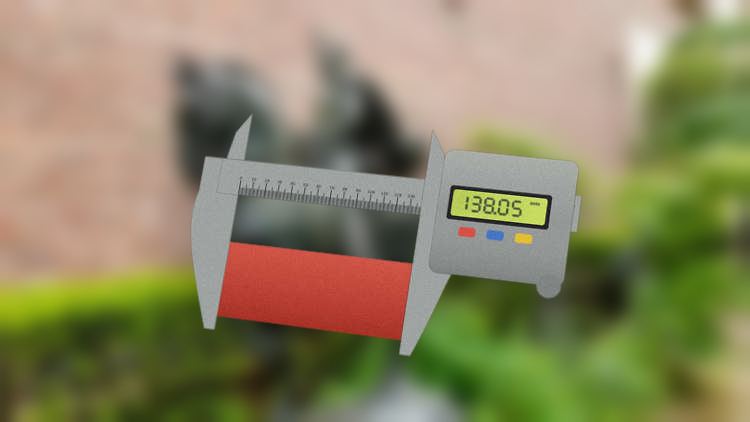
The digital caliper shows 138.05 mm
